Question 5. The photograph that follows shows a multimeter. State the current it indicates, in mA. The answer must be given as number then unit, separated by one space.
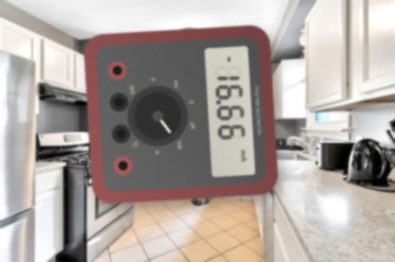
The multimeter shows -16.66 mA
